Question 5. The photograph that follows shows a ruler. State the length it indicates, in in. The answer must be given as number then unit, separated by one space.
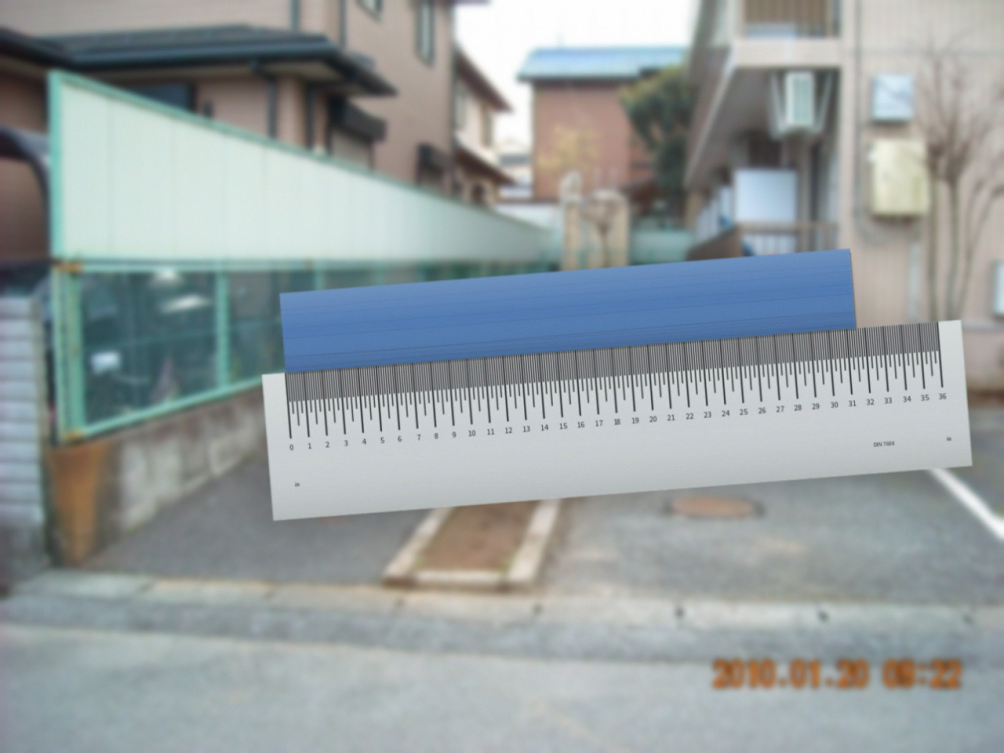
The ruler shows 31.5 in
